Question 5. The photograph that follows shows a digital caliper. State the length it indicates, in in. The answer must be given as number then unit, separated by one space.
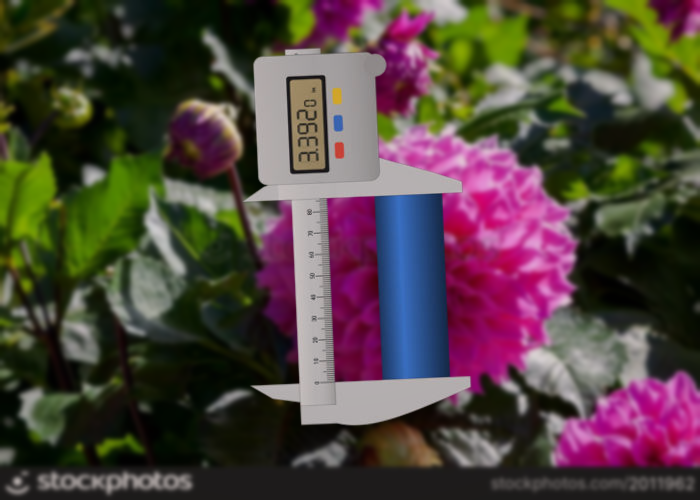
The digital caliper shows 3.3920 in
